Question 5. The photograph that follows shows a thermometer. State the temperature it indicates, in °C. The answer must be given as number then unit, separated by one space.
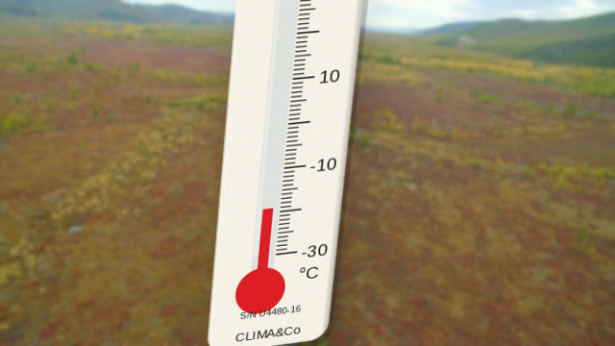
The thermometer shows -19 °C
